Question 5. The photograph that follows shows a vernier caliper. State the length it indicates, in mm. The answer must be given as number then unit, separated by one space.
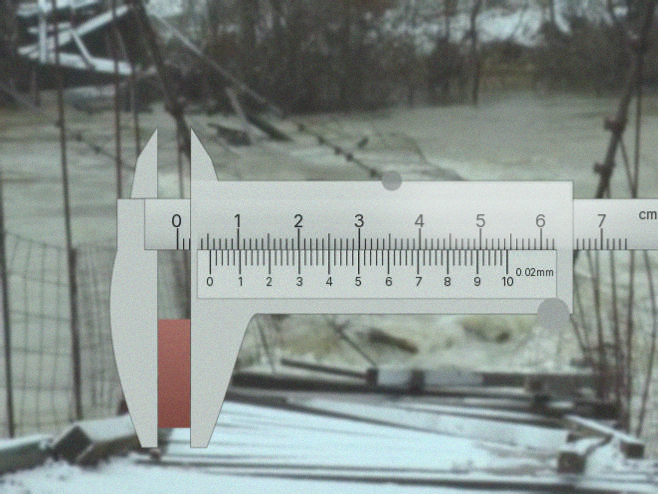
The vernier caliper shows 5.4 mm
